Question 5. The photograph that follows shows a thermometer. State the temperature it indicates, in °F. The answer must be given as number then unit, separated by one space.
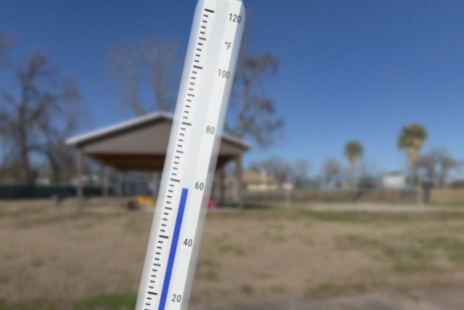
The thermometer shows 58 °F
